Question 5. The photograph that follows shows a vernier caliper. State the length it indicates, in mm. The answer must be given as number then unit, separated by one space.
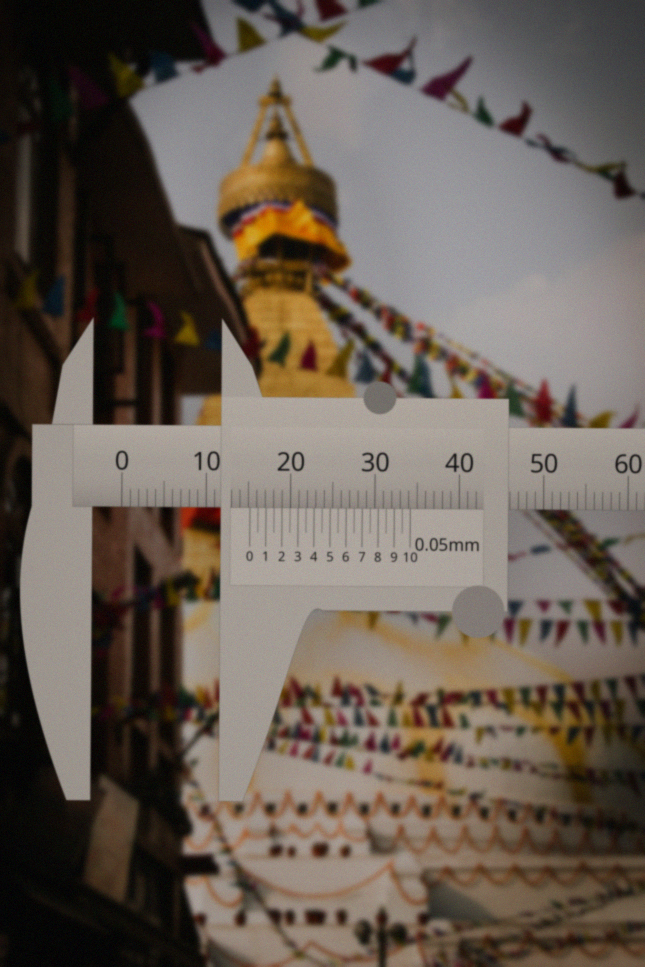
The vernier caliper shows 15.2 mm
